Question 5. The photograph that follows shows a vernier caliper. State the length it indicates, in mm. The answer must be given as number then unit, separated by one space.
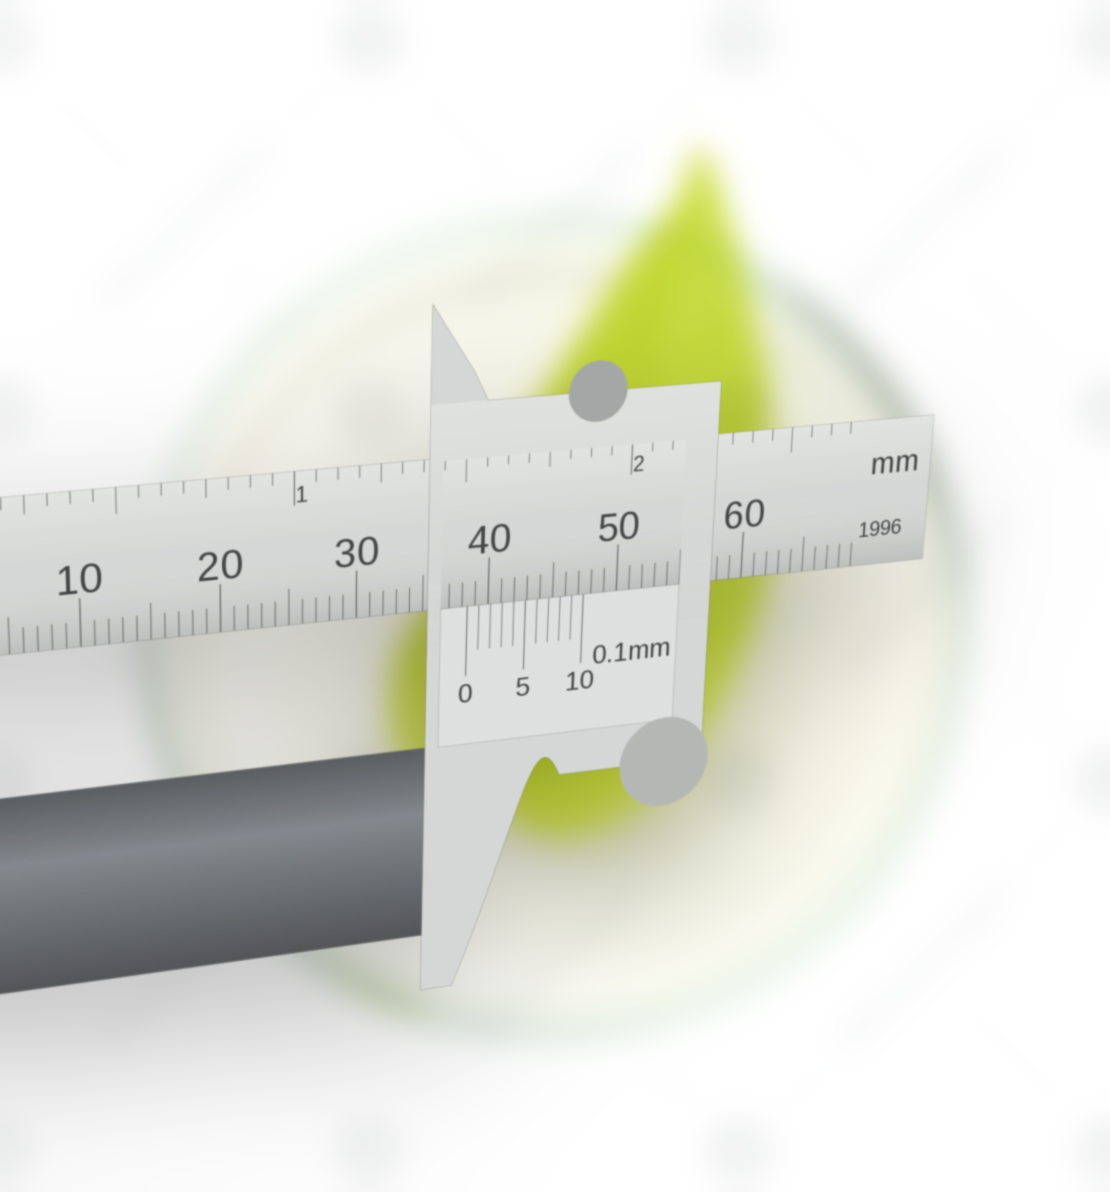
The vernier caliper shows 38.4 mm
